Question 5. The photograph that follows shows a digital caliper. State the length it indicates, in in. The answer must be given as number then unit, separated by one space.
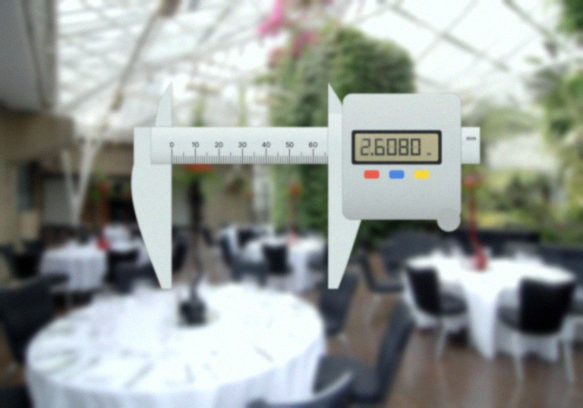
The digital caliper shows 2.6080 in
